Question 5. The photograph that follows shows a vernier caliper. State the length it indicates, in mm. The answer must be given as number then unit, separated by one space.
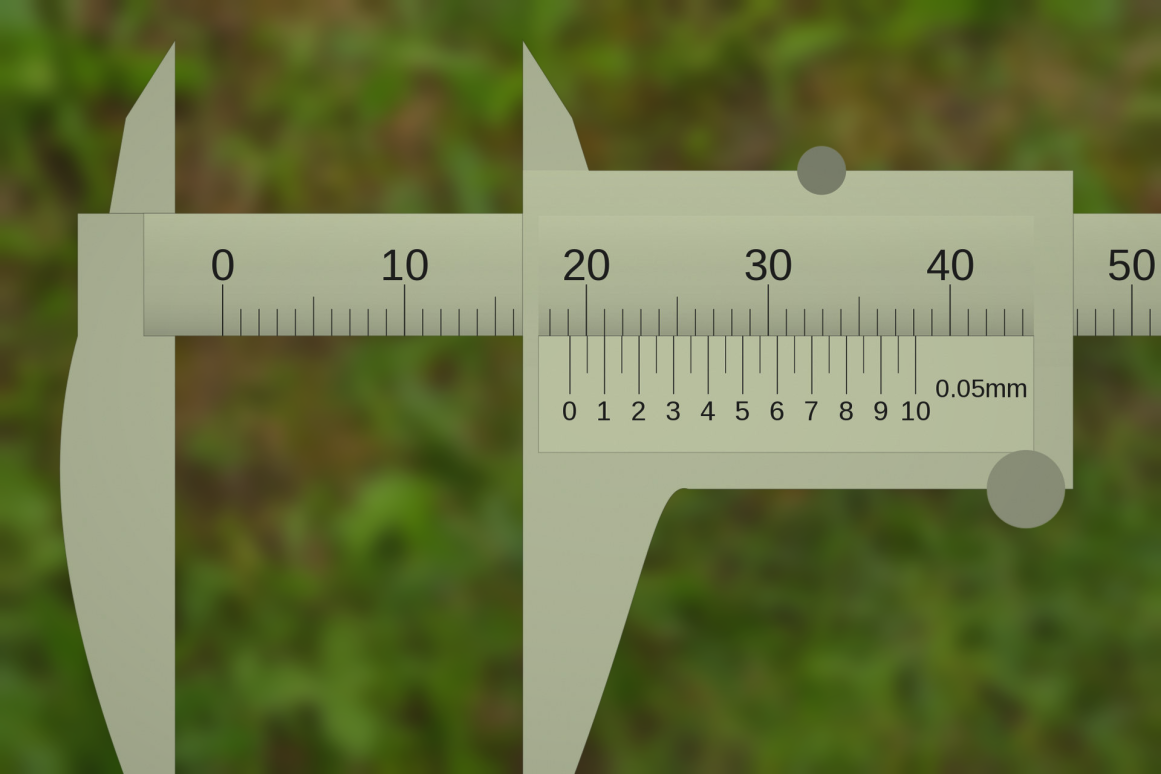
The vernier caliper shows 19.1 mm
